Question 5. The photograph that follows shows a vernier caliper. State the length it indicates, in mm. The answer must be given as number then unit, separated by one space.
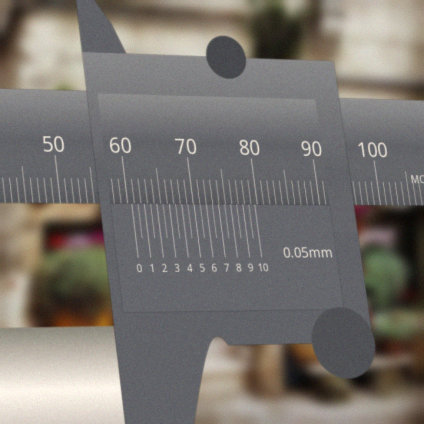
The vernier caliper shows 60.6 mm
